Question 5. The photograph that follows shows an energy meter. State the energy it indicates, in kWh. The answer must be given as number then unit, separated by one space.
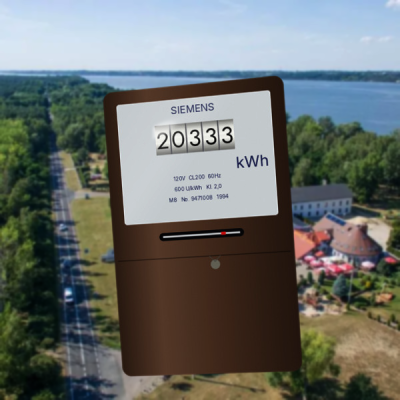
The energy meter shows 20333 kWh
